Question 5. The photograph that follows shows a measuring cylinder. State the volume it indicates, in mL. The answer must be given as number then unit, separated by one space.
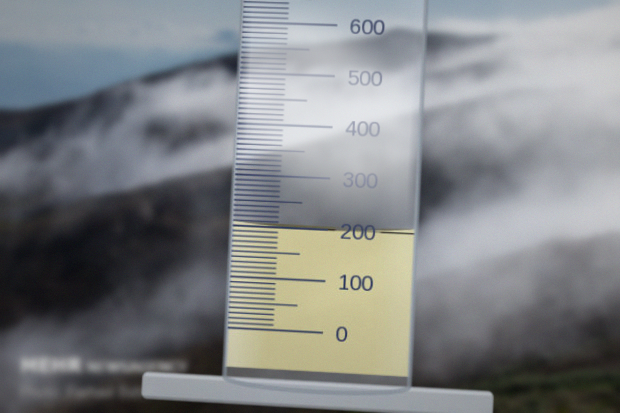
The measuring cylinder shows 200 mL
